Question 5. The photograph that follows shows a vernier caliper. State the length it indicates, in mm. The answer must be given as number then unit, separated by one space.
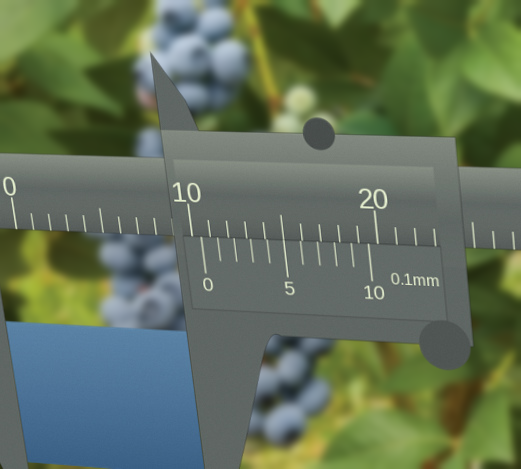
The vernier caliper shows 10.5 mm
